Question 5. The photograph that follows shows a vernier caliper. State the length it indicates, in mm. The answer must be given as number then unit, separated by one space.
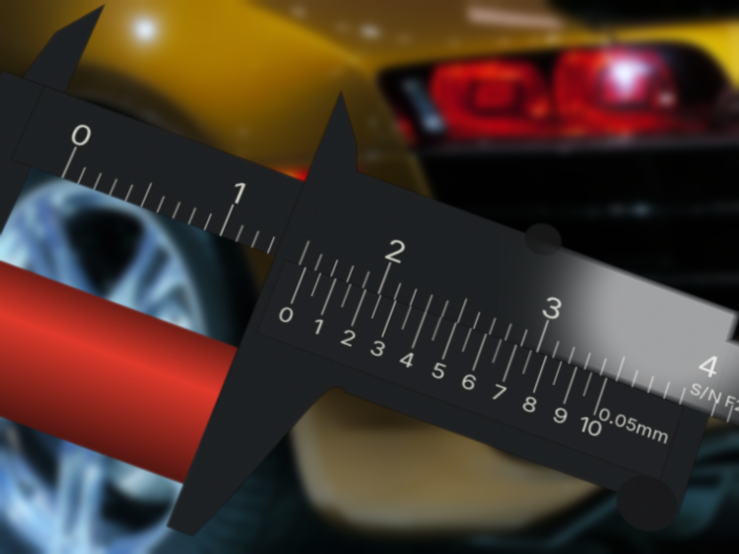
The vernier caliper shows 15.4 mm
